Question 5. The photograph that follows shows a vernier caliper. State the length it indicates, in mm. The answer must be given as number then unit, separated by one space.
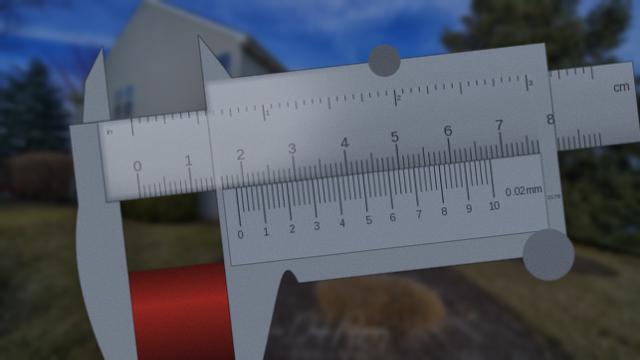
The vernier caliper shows 18.5 mm
